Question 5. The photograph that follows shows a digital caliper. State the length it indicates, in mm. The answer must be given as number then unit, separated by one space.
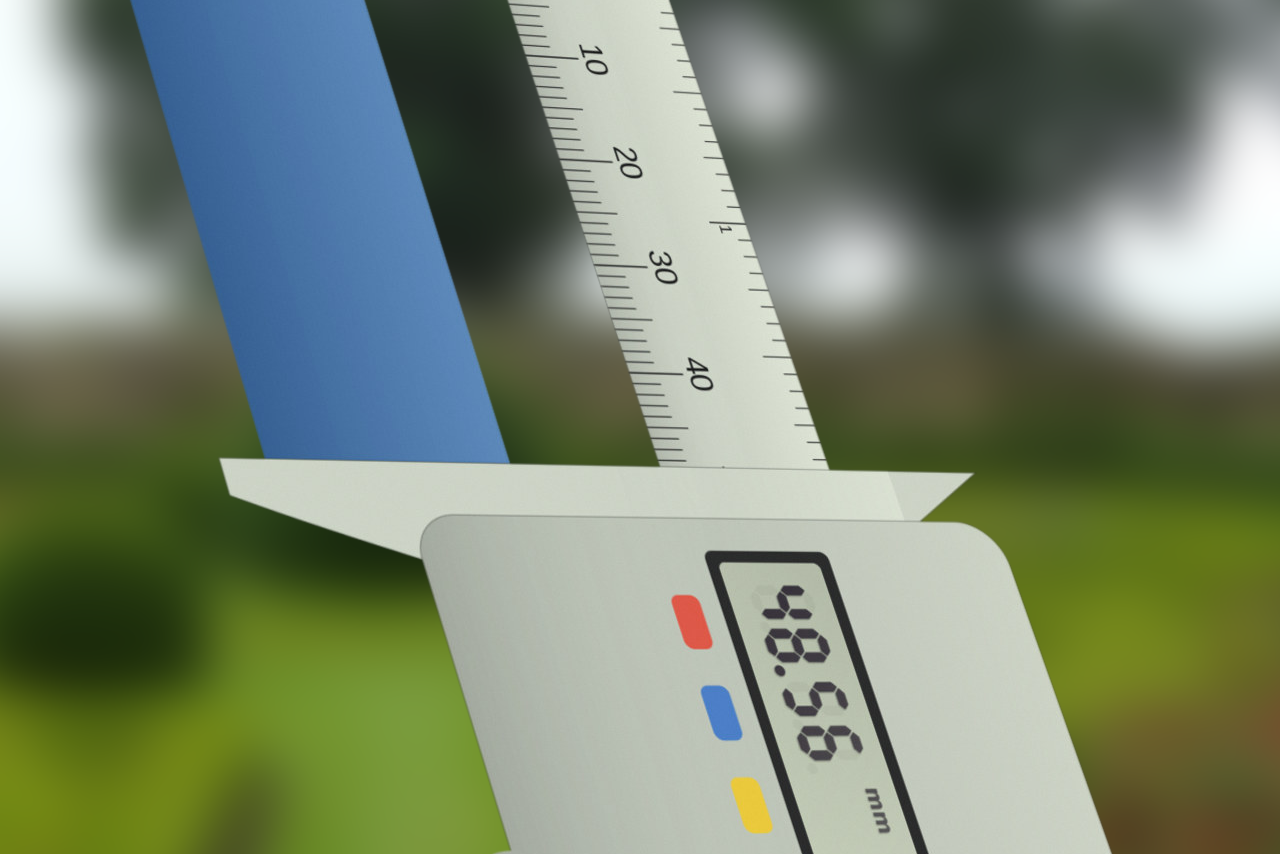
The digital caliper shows 48.56 mm
